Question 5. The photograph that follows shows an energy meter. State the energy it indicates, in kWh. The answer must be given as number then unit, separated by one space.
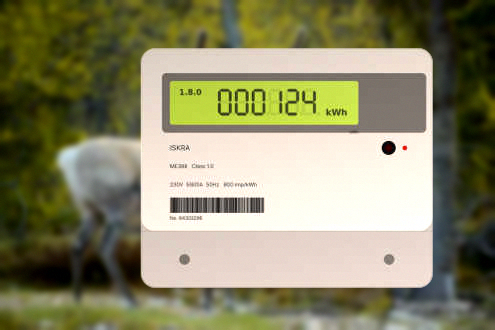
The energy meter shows 124 kWh
